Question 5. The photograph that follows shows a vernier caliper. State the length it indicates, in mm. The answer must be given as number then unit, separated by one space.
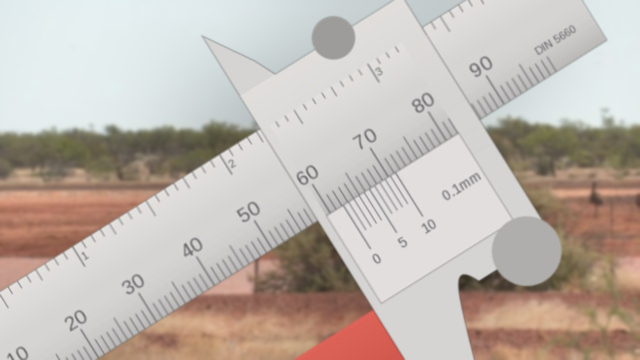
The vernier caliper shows 62.2 mm
